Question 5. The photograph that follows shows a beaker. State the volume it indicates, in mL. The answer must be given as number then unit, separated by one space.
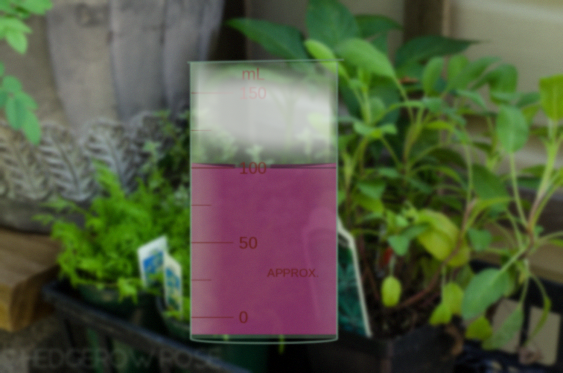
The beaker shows 100 mL
